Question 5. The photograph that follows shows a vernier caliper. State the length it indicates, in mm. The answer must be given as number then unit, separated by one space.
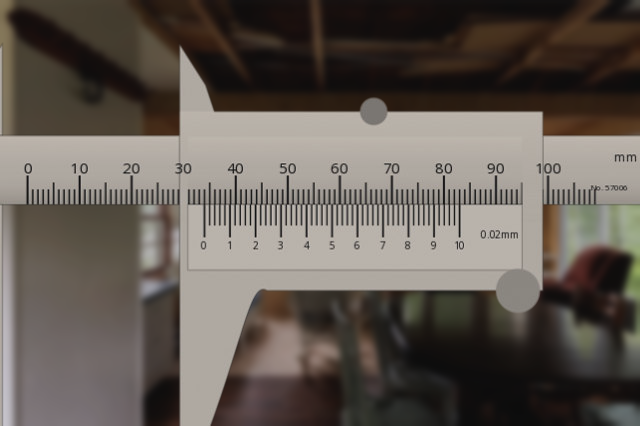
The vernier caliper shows 34.0 mm
